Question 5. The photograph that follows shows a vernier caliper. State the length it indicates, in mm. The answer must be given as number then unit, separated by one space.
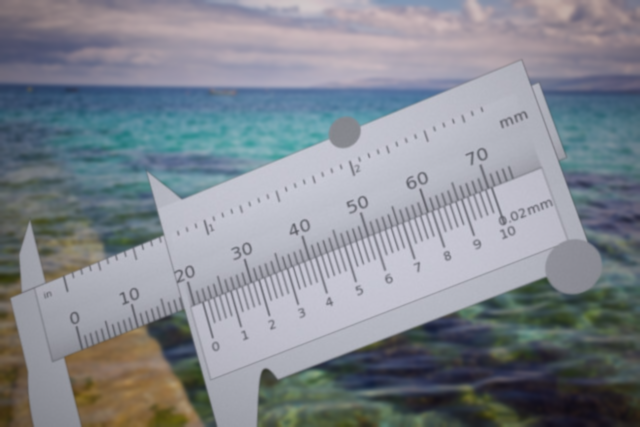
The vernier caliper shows 21.5 mm
